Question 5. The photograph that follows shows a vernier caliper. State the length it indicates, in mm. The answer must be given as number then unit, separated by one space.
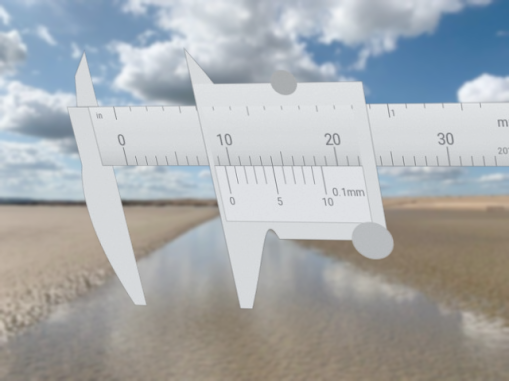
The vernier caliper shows 9.5 mm
